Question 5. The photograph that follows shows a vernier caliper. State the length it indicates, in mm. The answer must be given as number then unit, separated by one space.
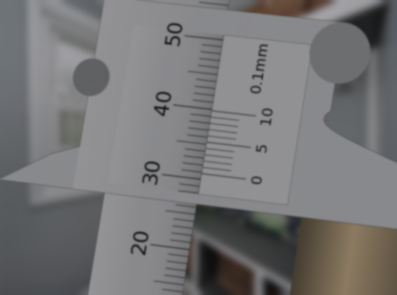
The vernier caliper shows 30.8 mm
